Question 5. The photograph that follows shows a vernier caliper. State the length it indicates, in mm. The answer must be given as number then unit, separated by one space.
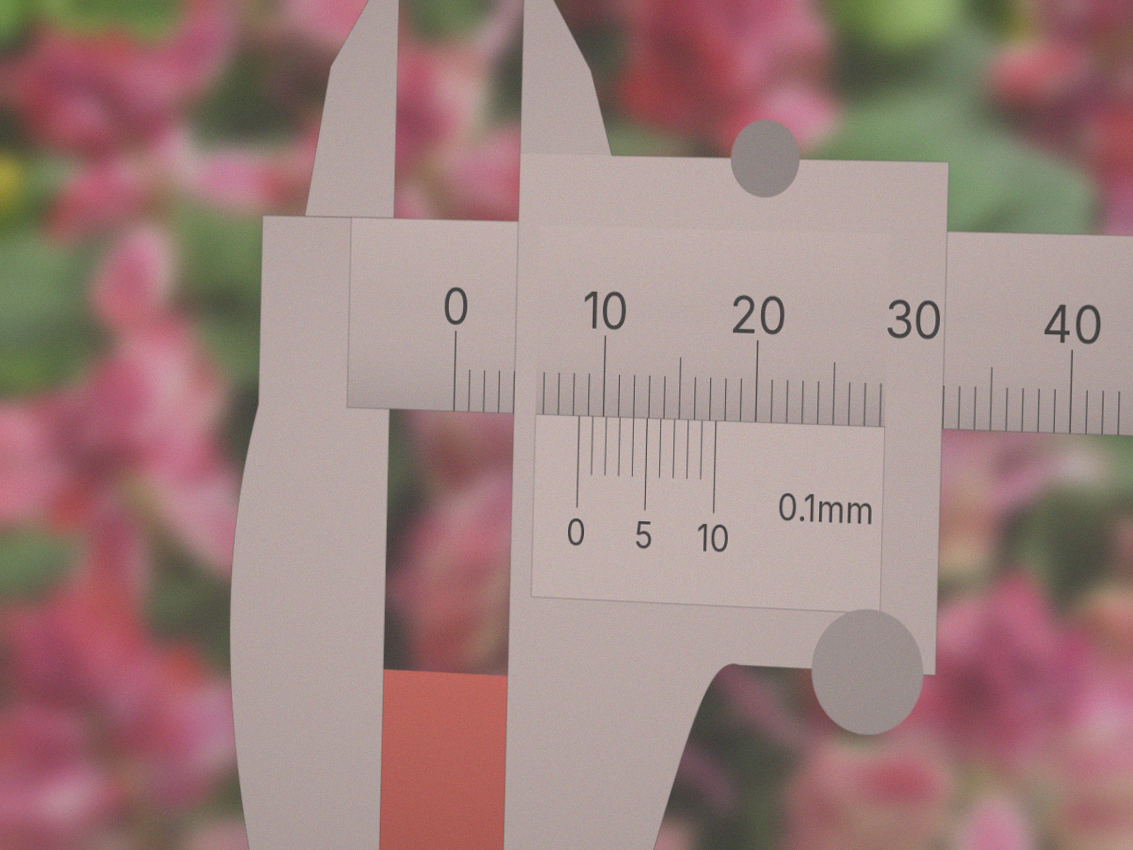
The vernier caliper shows 8.4 mm
